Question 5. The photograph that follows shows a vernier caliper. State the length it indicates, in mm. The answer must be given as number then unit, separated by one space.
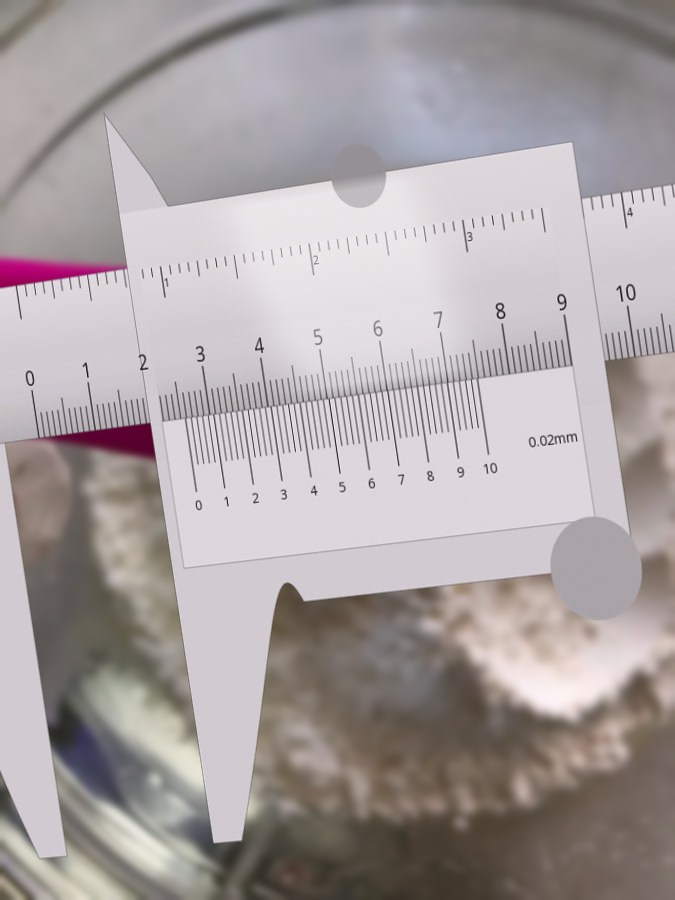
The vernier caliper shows 25.8 mm
